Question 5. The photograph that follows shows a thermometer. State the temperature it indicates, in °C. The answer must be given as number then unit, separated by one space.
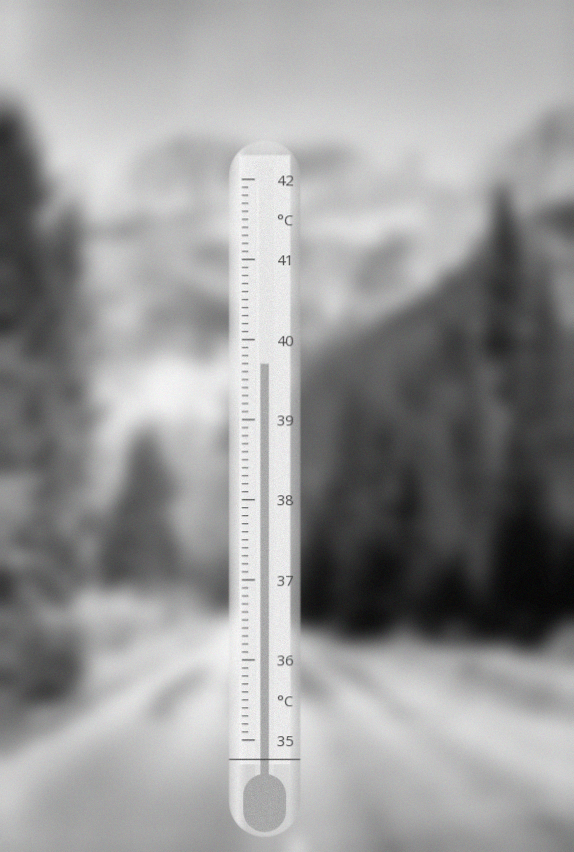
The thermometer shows 39.7 °C
